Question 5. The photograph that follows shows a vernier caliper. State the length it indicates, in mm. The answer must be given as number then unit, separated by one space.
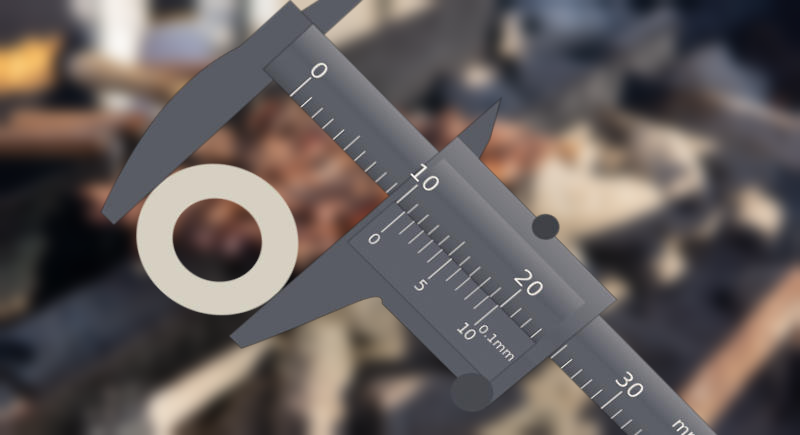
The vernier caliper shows 10.8 mm
